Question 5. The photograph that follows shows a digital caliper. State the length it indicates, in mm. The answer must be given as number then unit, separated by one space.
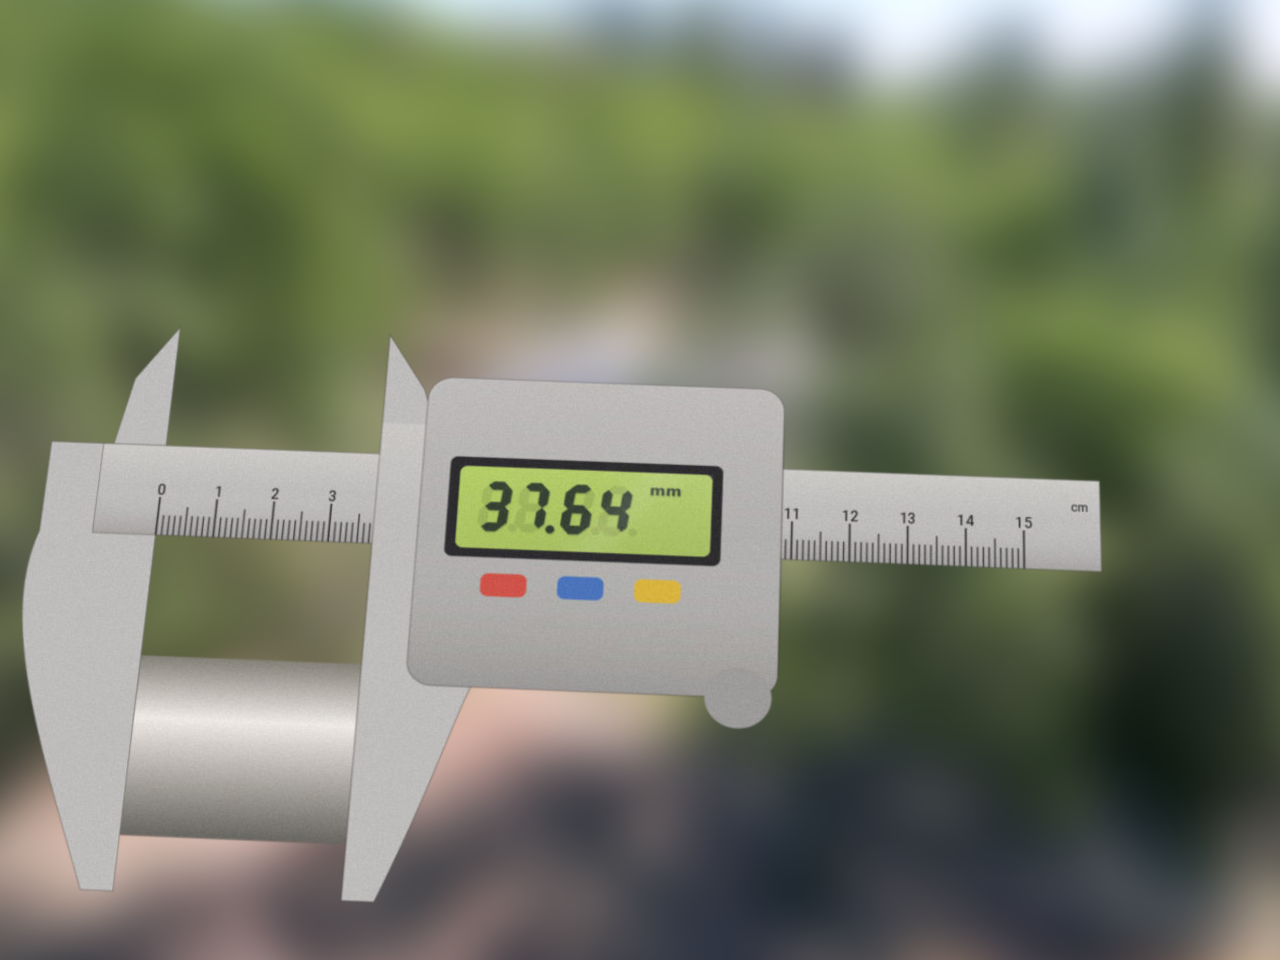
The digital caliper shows 37.64 mm
